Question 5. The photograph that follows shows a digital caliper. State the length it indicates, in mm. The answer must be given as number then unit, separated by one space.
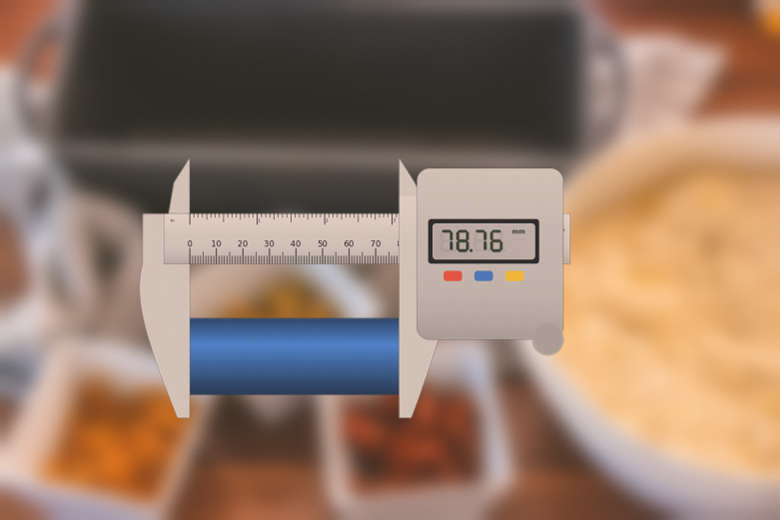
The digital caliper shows 78.76 mm
